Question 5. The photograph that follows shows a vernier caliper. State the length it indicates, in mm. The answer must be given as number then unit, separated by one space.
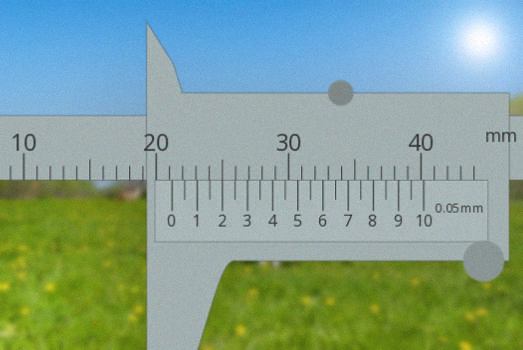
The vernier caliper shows 21.2 mm
